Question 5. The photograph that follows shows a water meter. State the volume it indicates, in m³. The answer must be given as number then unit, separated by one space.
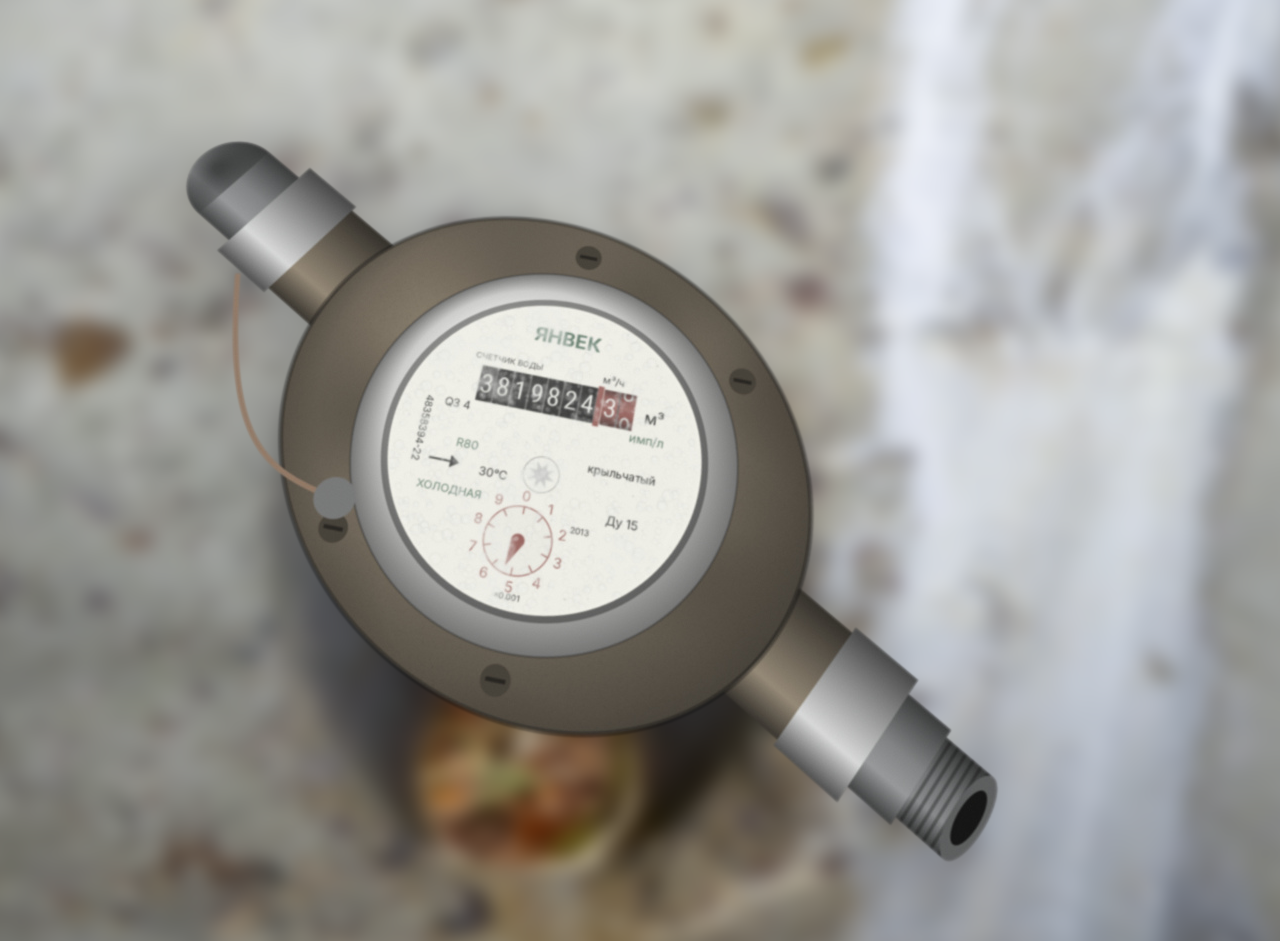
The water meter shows 3819824.385 m³
